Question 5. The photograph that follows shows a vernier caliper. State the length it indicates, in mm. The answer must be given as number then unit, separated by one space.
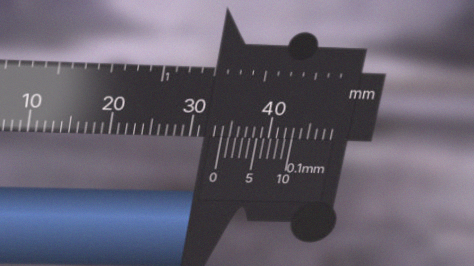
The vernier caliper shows 34.0 mm
